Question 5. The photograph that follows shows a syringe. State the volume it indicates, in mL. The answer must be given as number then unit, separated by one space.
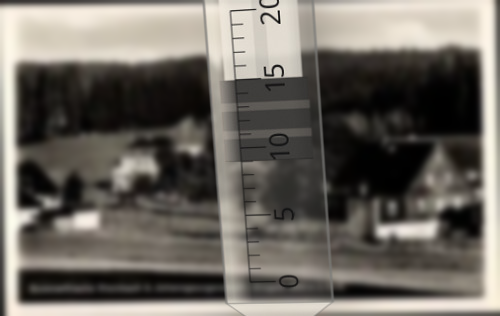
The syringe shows 9 mL
